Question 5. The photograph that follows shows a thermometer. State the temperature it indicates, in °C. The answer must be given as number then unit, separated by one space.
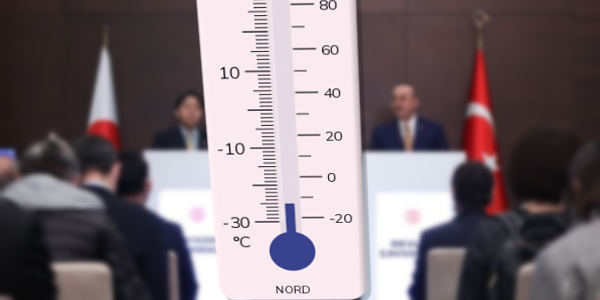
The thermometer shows -25 °C
